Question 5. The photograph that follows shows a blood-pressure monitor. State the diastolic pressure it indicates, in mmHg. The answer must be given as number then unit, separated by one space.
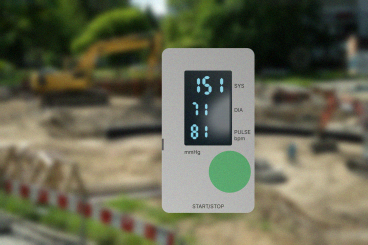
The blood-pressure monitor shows 71 mmHg
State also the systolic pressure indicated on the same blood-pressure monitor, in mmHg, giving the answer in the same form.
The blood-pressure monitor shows 151 mmHg
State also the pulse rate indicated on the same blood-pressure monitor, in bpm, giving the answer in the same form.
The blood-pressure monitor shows 81 bpm
